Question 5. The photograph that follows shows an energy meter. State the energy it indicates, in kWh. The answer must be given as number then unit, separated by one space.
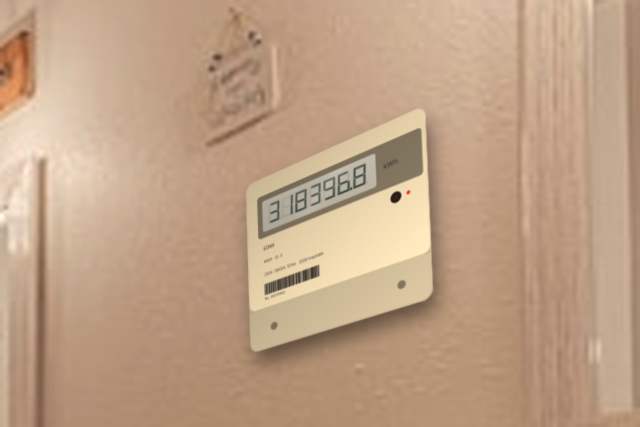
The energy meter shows 318396.8 kWh
